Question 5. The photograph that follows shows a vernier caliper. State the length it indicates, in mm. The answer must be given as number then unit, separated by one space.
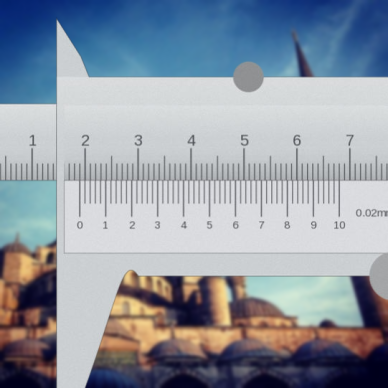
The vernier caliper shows 19.0 mm
